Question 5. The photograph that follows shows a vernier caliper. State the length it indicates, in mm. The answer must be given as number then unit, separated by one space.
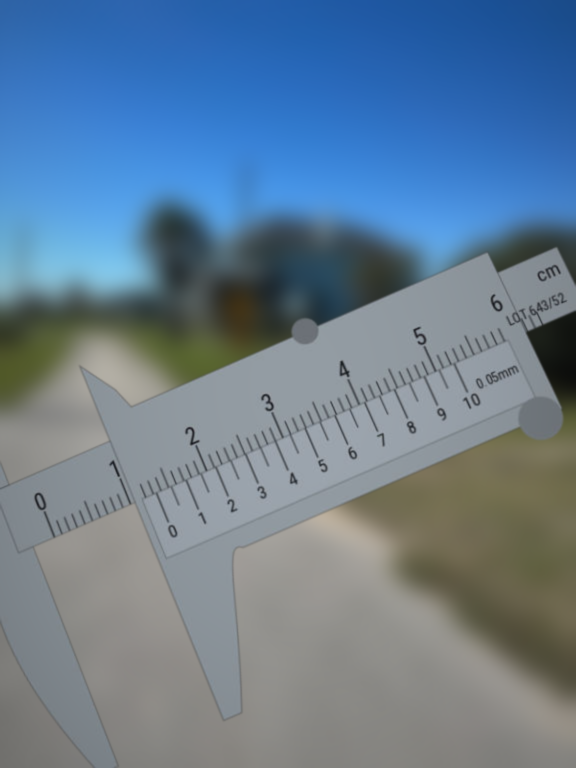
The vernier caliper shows 13.4 mm
